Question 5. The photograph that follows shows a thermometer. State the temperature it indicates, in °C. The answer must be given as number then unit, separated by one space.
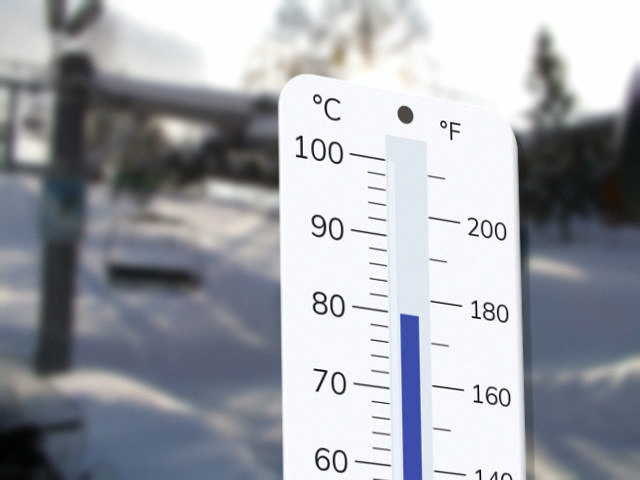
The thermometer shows 80 °C
